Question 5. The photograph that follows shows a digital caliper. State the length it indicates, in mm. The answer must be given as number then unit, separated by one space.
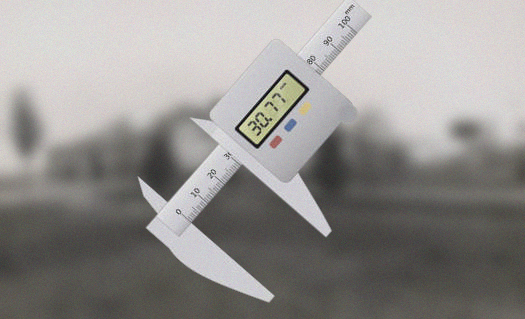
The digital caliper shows 30.77 mm
